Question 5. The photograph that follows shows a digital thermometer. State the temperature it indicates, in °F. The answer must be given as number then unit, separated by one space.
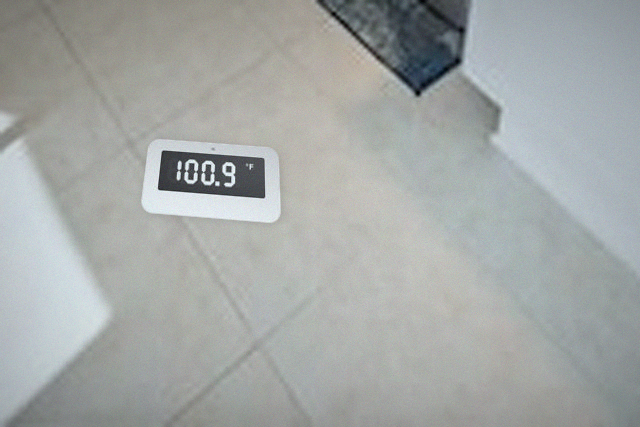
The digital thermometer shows 100.9 °F
